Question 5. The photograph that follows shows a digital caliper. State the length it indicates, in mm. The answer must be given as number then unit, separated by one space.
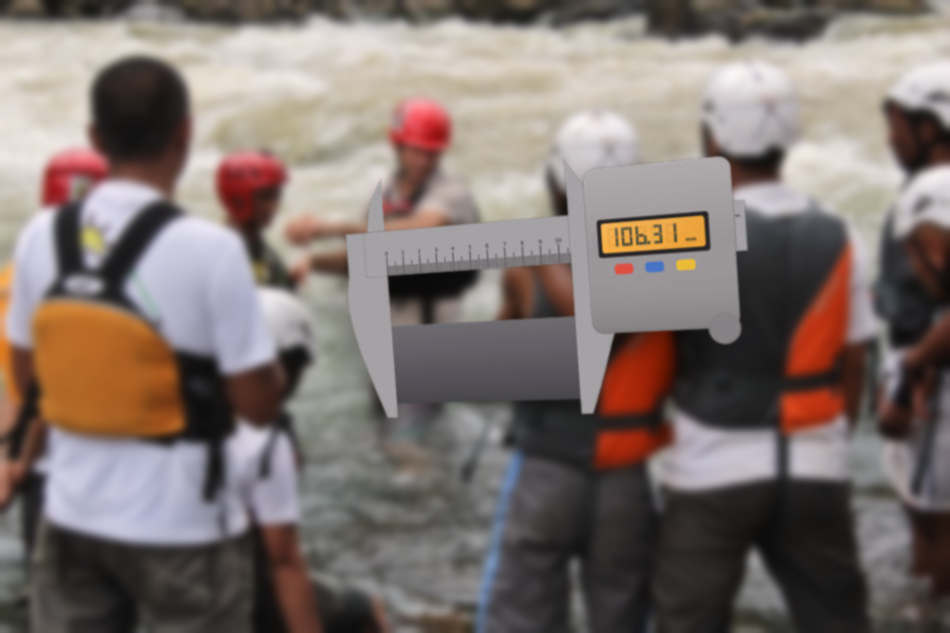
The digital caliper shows 106.31 mm
